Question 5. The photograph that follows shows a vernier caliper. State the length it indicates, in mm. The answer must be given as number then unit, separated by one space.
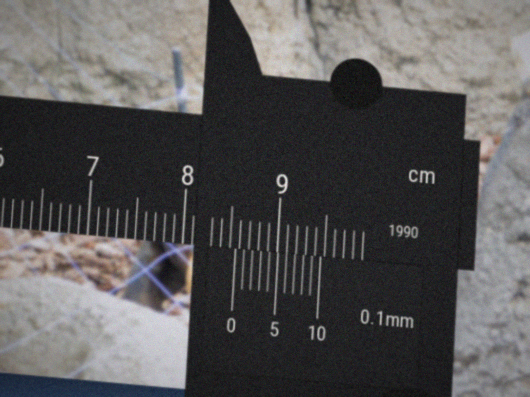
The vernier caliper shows 85.6 mm
